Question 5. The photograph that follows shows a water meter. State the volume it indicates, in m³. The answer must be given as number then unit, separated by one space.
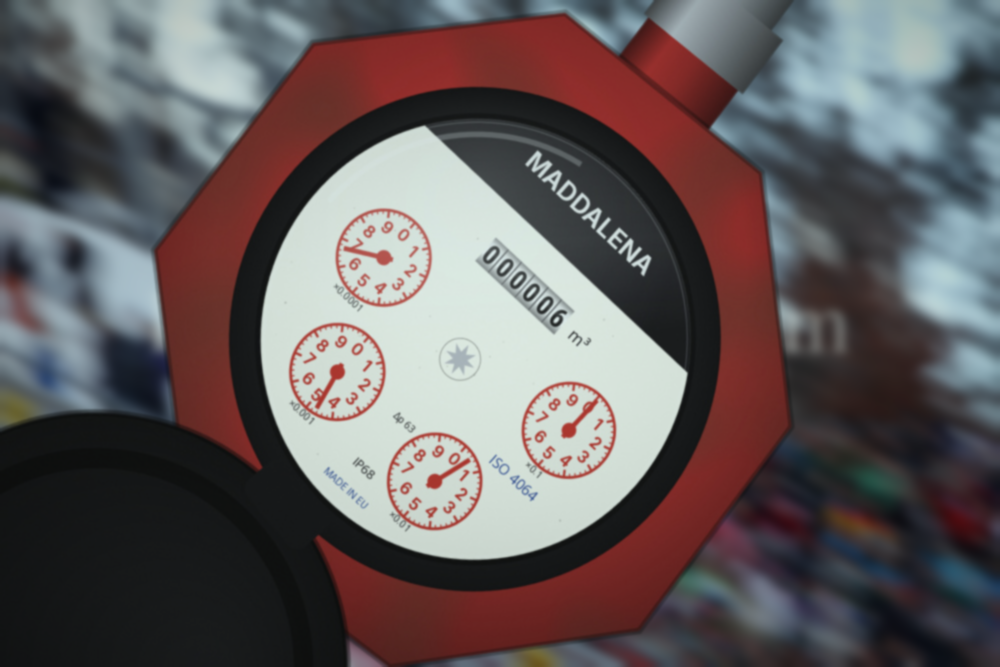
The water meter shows 6.0046 m³
